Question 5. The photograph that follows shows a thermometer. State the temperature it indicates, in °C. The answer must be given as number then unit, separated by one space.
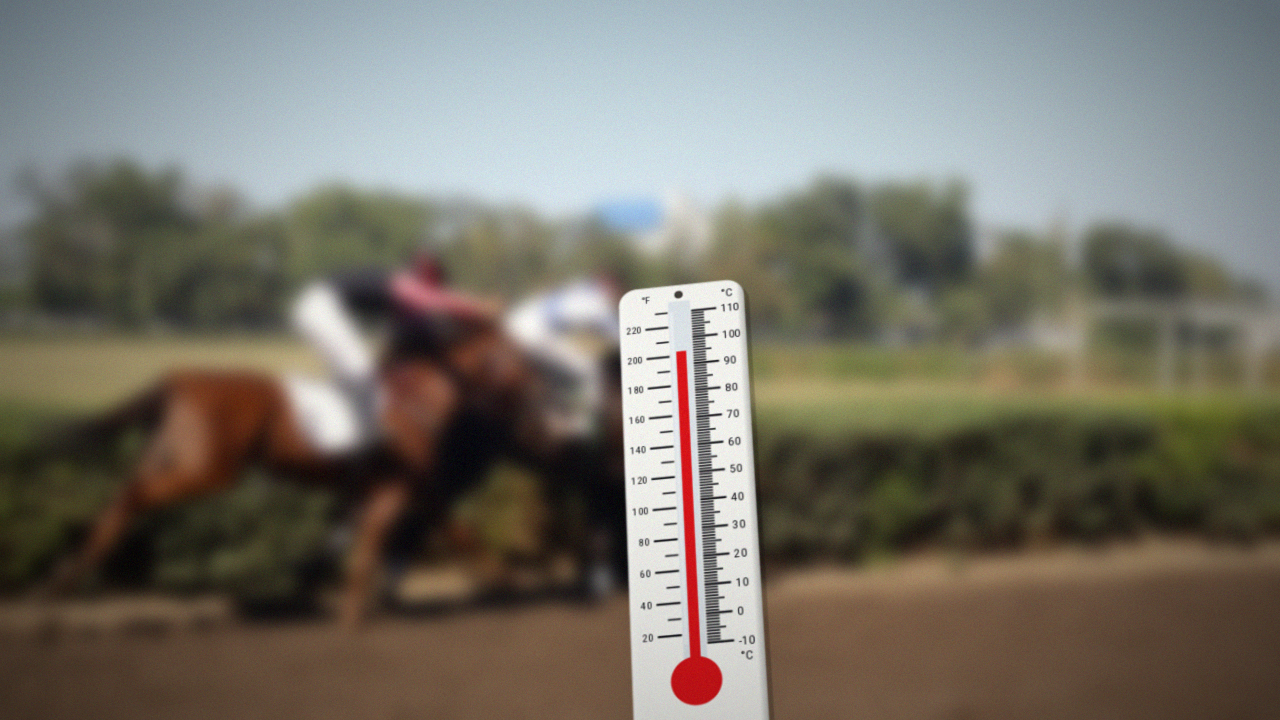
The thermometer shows 95 °C
